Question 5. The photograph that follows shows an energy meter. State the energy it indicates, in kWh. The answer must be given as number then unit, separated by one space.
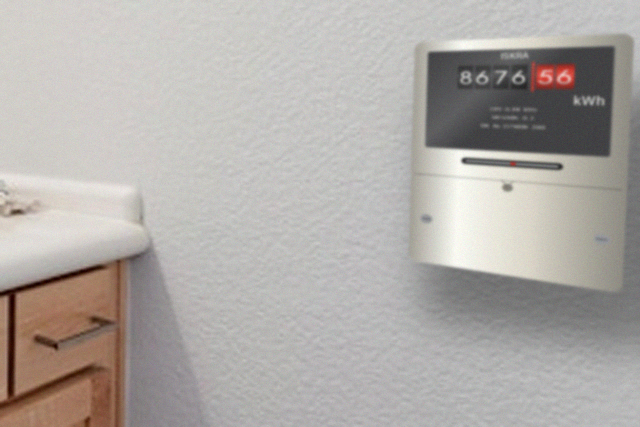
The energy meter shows 8676.56 kWh
